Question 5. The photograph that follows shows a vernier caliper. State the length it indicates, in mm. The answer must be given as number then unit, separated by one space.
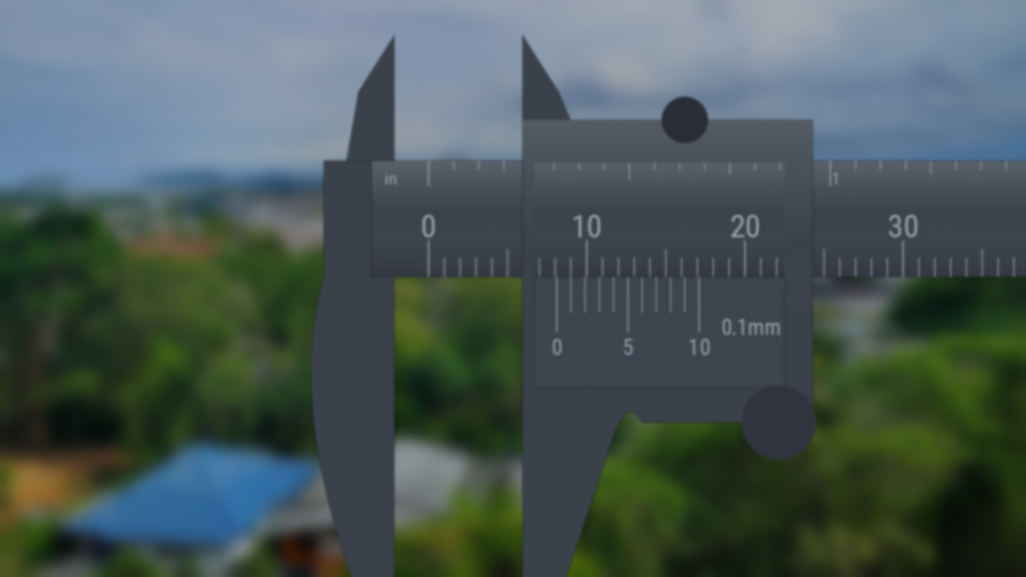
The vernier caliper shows 8.1 mm
